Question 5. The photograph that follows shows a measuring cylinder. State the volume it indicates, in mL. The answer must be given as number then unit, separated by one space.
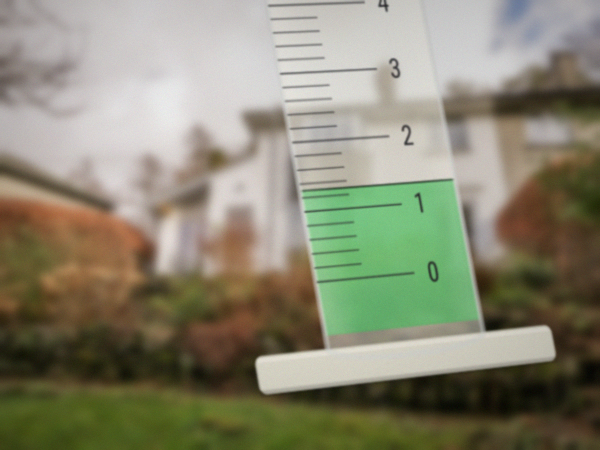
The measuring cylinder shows 1.3 mL
